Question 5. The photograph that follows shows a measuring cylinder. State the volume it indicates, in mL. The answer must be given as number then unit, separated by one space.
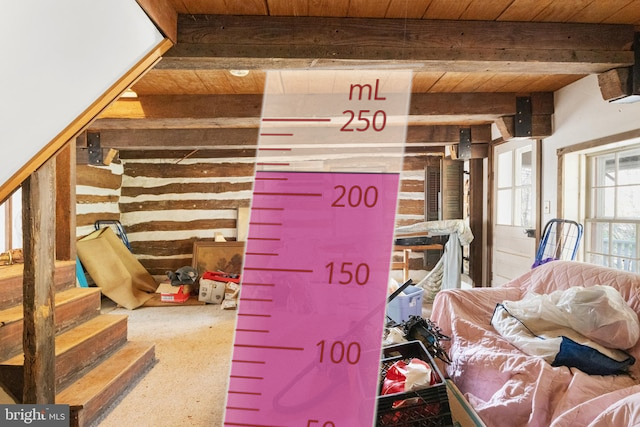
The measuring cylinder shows 215 mL
